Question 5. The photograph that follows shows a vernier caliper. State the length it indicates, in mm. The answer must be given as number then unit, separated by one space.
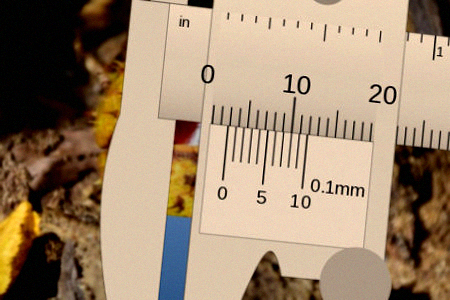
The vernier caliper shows 2.8 mm
